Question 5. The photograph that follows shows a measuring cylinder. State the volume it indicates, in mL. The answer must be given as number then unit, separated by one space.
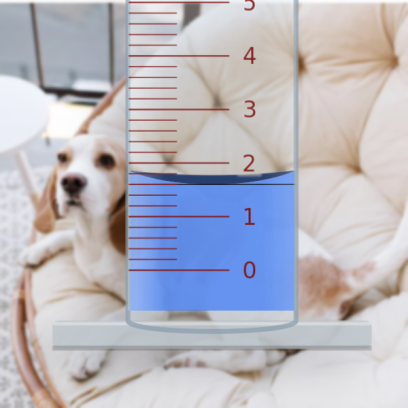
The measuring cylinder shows 1.6 mL
